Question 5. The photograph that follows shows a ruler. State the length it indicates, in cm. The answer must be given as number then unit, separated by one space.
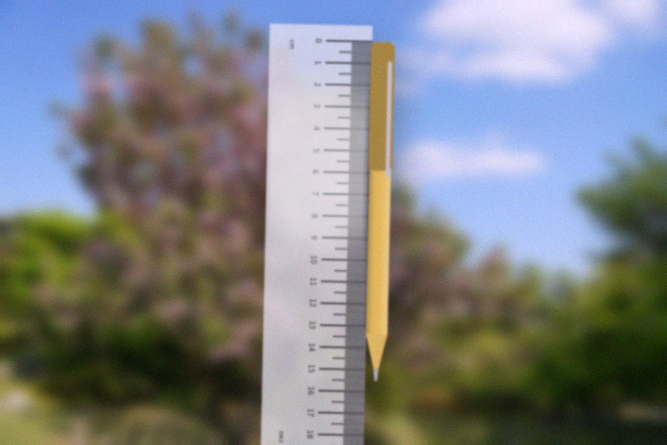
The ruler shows 15.5 cm
